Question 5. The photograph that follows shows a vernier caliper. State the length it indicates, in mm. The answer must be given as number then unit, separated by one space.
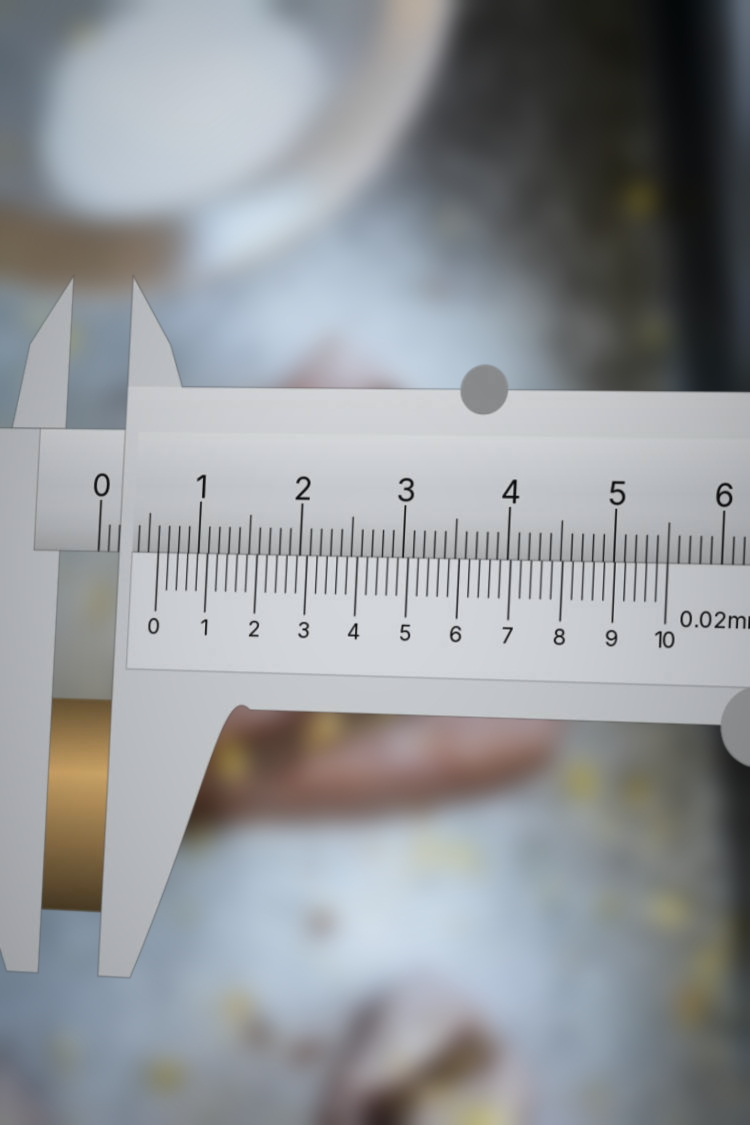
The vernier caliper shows 6.0 mm
